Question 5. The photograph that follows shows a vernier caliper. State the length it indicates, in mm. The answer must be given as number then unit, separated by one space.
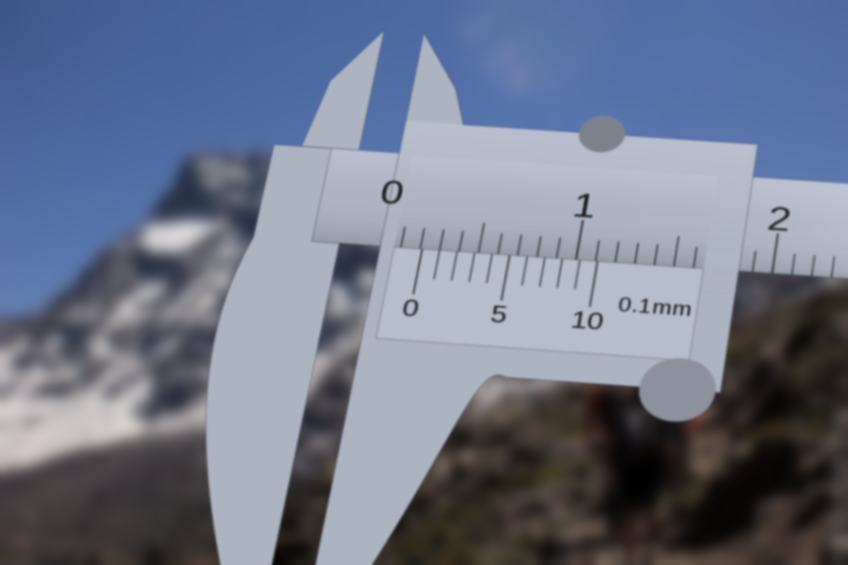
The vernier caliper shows 2.1 mm
